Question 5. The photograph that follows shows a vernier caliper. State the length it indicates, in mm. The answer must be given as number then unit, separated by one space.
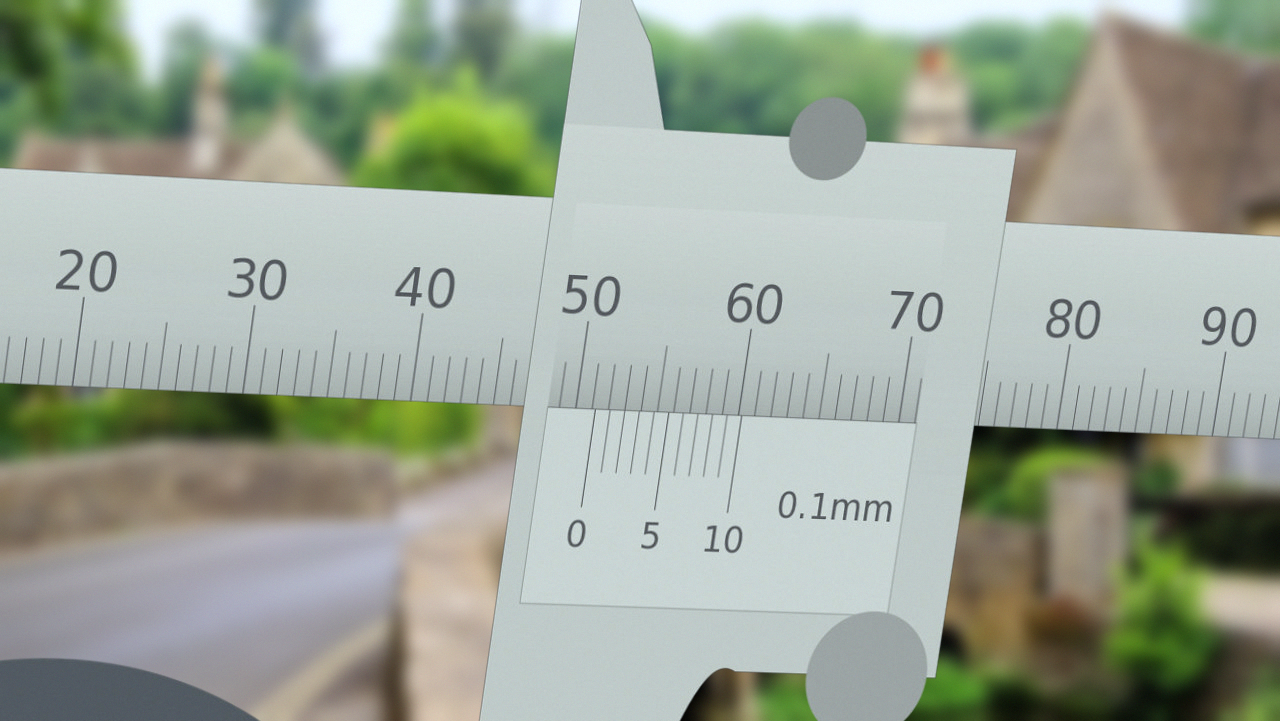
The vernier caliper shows 51.2 mm
